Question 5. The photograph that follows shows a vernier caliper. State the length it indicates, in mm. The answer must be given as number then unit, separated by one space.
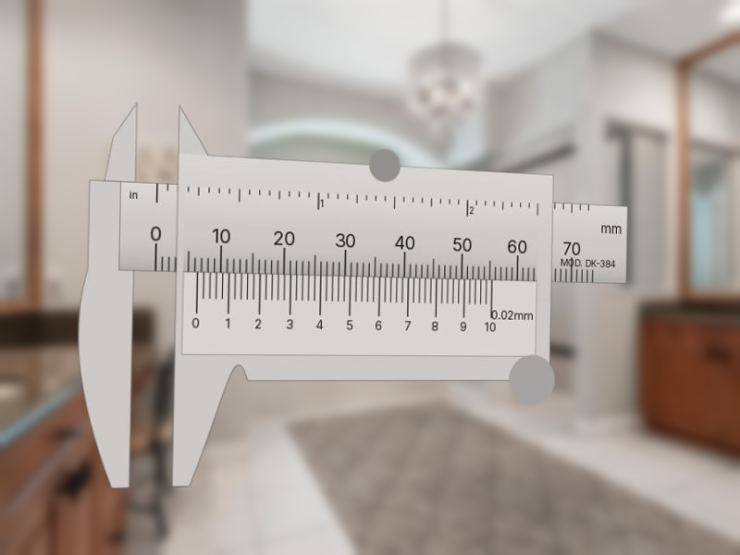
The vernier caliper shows 6.4 mm
